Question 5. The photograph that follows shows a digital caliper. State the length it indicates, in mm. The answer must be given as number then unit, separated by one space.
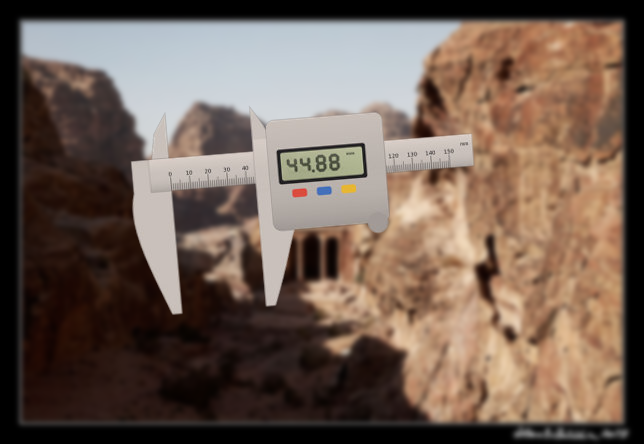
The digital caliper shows 44.88 mm
